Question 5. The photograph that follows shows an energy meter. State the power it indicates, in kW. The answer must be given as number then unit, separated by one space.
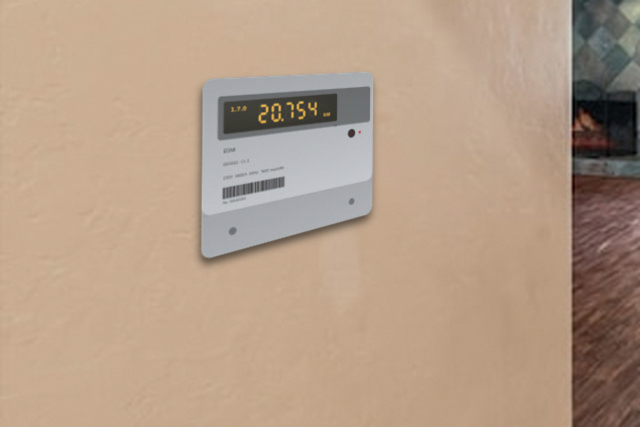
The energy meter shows 20.754 kW
